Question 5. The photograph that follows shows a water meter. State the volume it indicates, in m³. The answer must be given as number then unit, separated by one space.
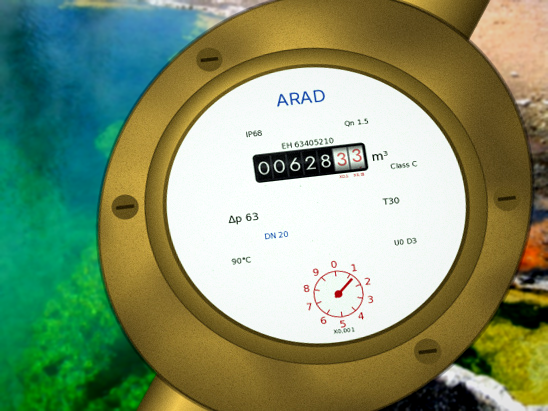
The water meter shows 628.331 m³
